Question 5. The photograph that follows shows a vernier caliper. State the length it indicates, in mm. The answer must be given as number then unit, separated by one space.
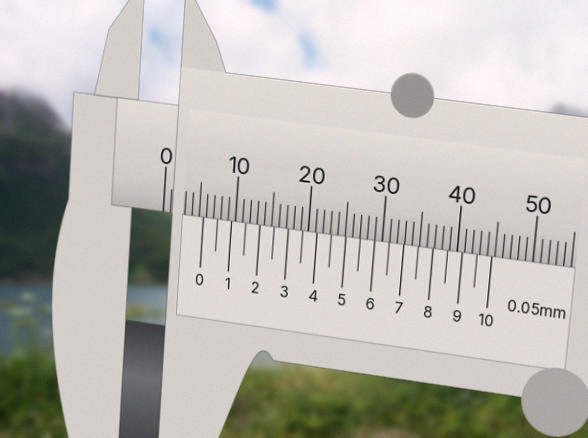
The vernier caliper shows 5.6 mm
